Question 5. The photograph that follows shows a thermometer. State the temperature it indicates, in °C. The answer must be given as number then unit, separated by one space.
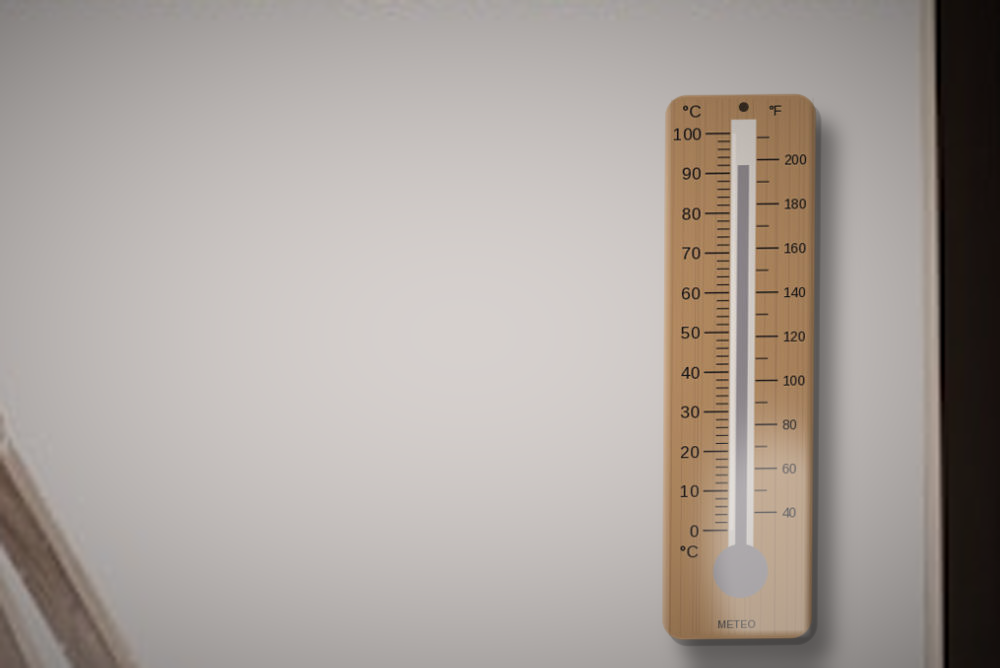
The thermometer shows 92 °C
